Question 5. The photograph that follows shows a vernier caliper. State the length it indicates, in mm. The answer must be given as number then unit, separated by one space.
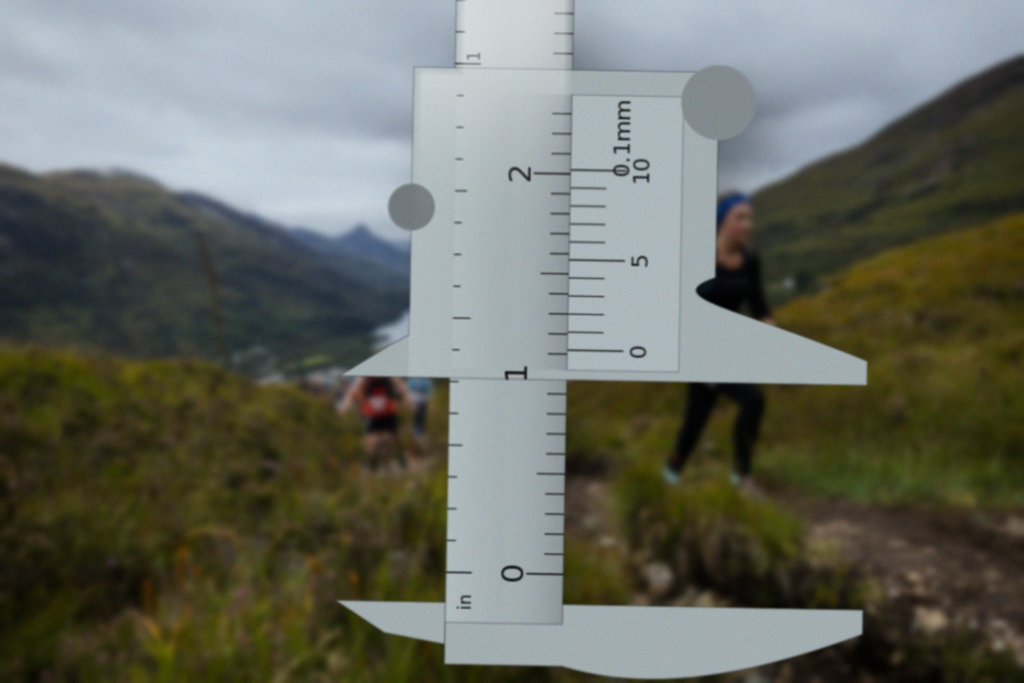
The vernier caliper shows 11.2 mm
